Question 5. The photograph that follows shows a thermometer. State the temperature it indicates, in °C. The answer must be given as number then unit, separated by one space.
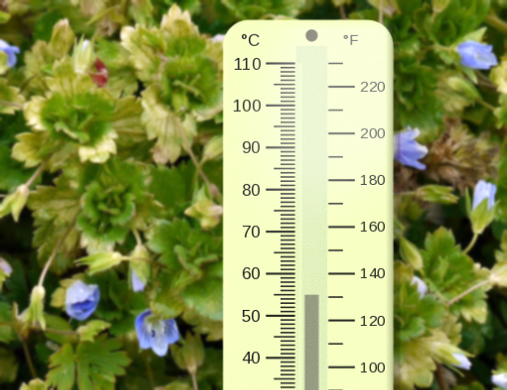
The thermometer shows 55 °C
